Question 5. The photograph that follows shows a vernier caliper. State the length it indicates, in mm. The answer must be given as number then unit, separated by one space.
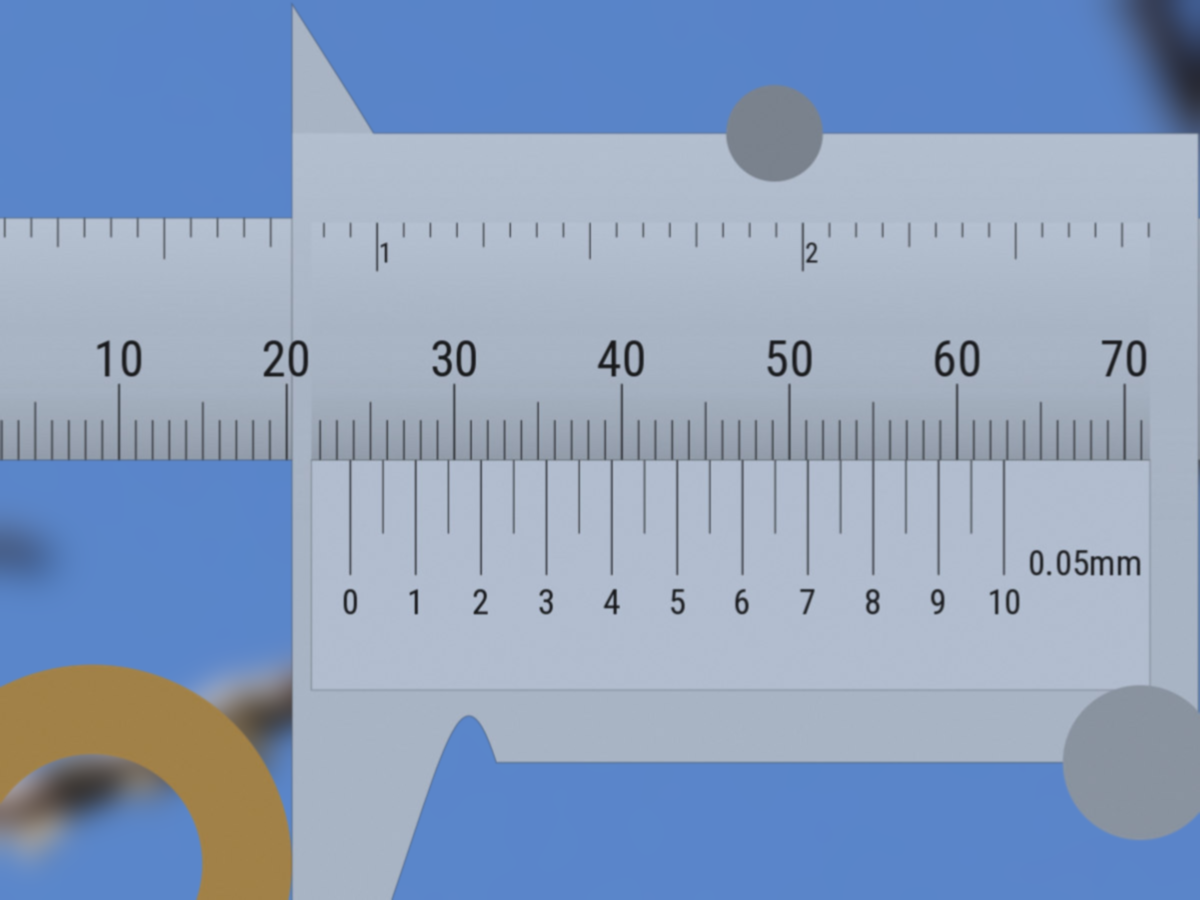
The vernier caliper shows 23.8 mm
